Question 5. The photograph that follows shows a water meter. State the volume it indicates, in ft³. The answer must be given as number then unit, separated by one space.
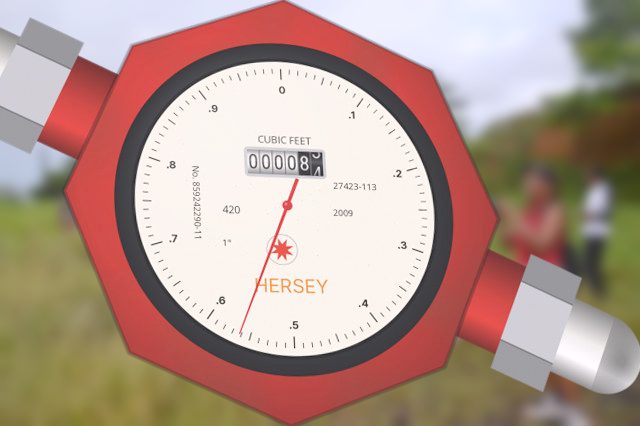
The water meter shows 83.56 ft³
